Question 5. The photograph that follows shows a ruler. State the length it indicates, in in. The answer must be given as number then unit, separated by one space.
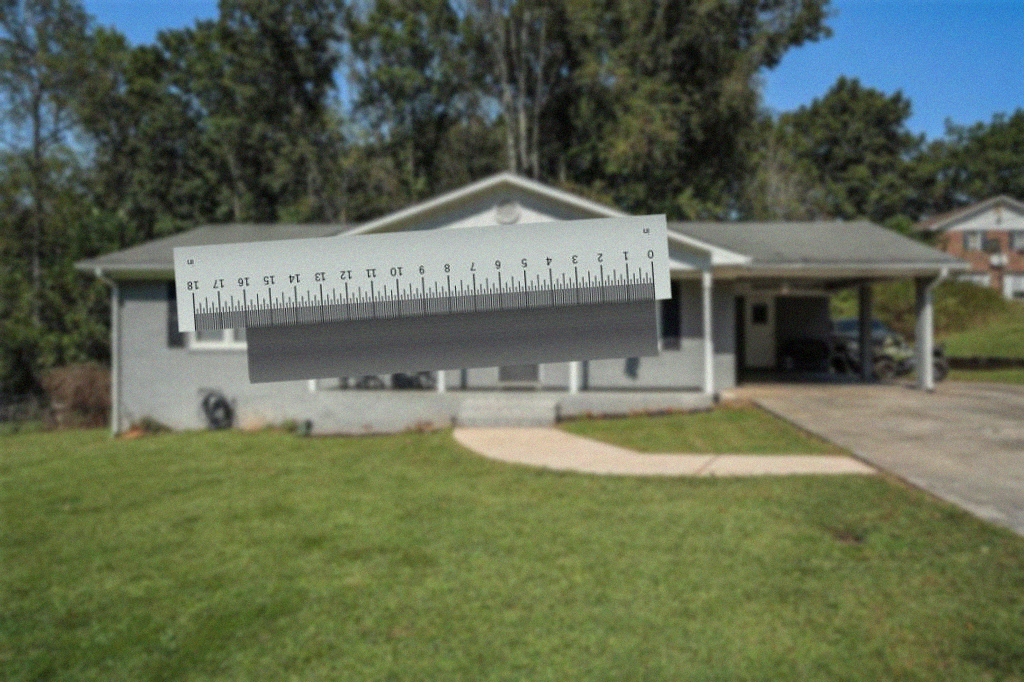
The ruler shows 16 in
